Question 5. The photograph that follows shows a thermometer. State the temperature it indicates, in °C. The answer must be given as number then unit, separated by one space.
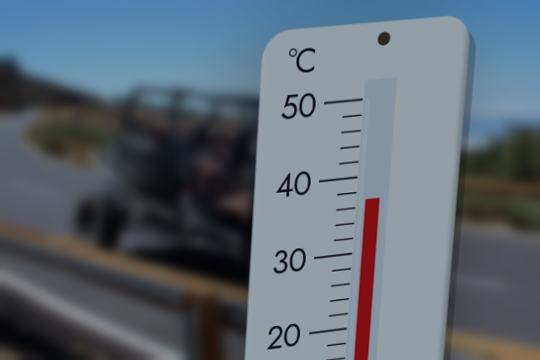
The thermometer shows 37 °C
